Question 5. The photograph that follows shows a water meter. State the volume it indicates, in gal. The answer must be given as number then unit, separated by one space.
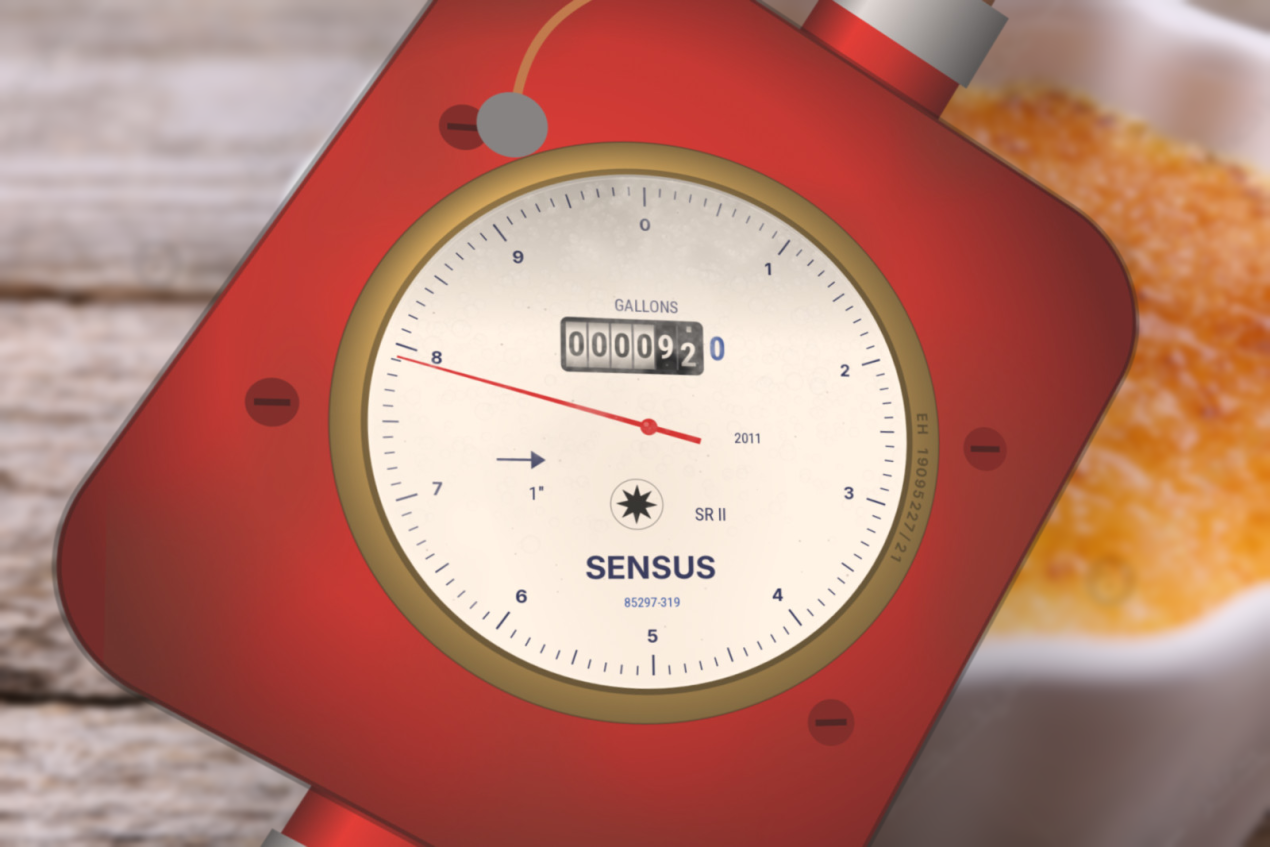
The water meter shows 917.9 gal
